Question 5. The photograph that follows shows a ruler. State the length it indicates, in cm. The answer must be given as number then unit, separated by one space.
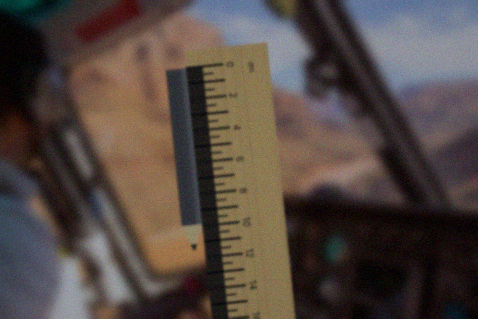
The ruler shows 11.5 cm
